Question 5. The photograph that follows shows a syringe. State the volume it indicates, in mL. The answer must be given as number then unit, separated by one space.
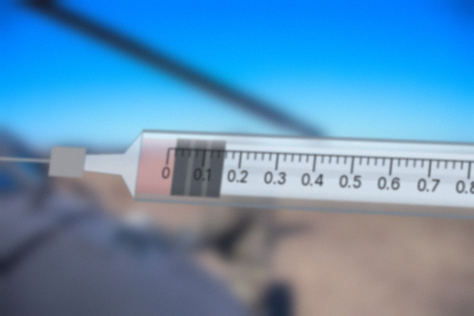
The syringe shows 0.02 mL
